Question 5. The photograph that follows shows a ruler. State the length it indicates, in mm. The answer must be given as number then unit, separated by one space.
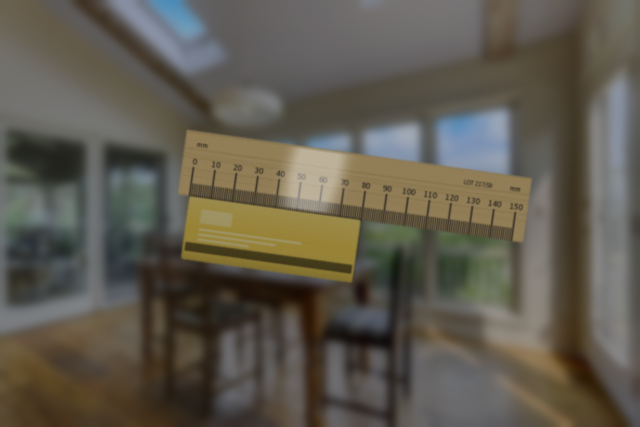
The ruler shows 80 mm
